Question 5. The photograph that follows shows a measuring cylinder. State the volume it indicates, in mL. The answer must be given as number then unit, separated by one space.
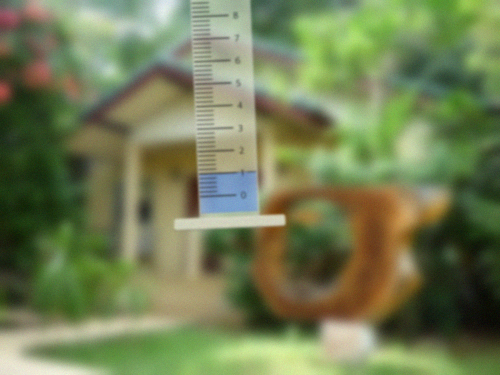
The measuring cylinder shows 1 mL
